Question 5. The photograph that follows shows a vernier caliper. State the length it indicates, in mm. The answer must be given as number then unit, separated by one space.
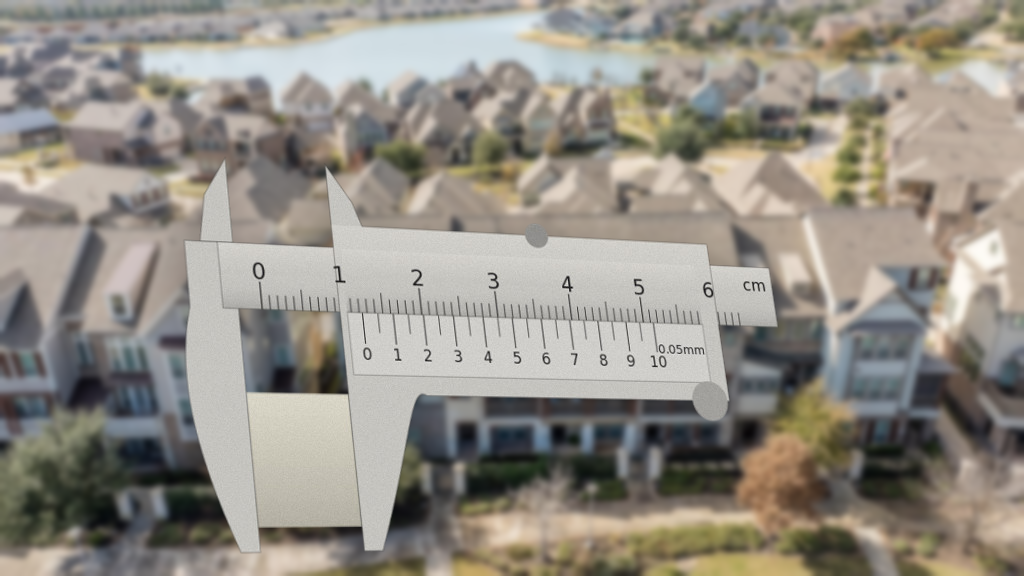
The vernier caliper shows 12.4 mm
